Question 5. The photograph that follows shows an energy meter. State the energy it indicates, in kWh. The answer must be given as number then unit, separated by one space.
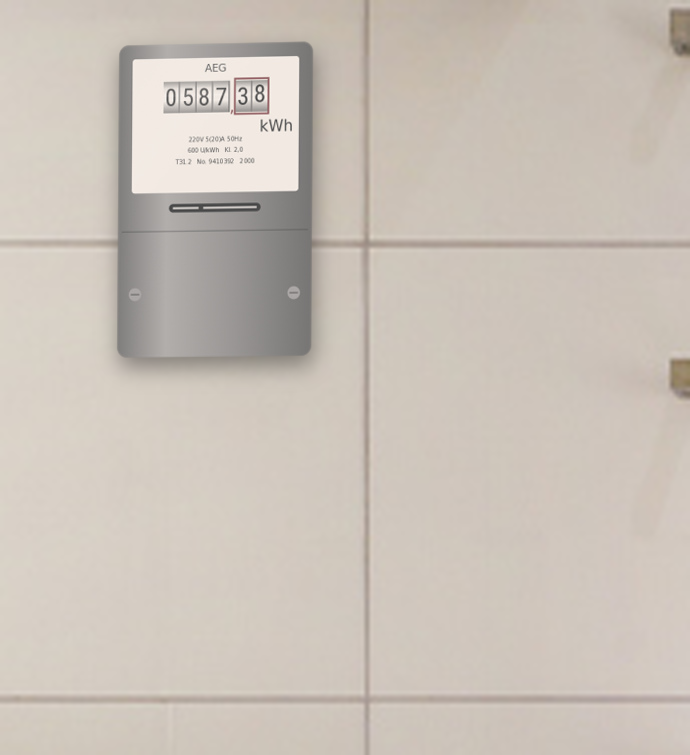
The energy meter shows 587.38 kWh
